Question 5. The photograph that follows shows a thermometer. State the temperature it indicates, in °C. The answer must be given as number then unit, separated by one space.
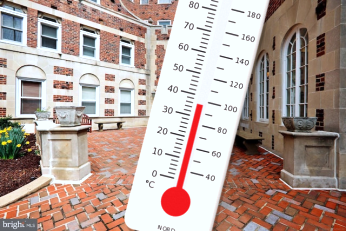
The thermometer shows 36 °C
